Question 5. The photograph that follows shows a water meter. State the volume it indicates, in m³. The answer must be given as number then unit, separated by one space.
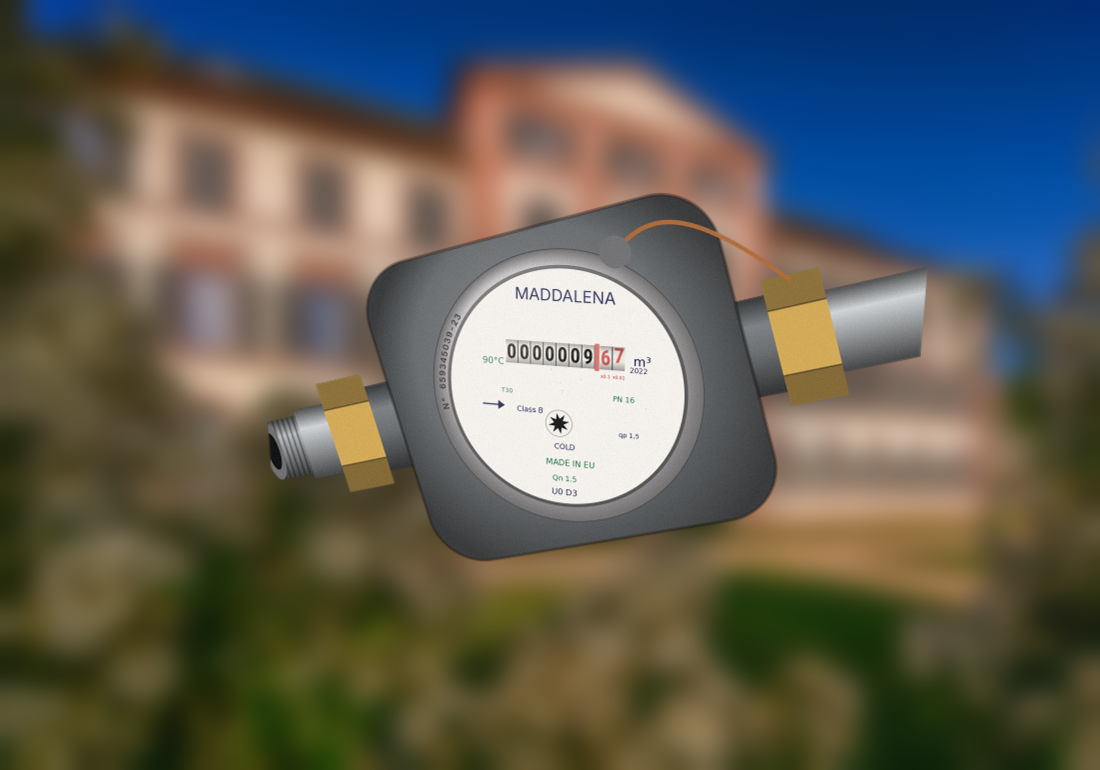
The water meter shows 9.67 m³
